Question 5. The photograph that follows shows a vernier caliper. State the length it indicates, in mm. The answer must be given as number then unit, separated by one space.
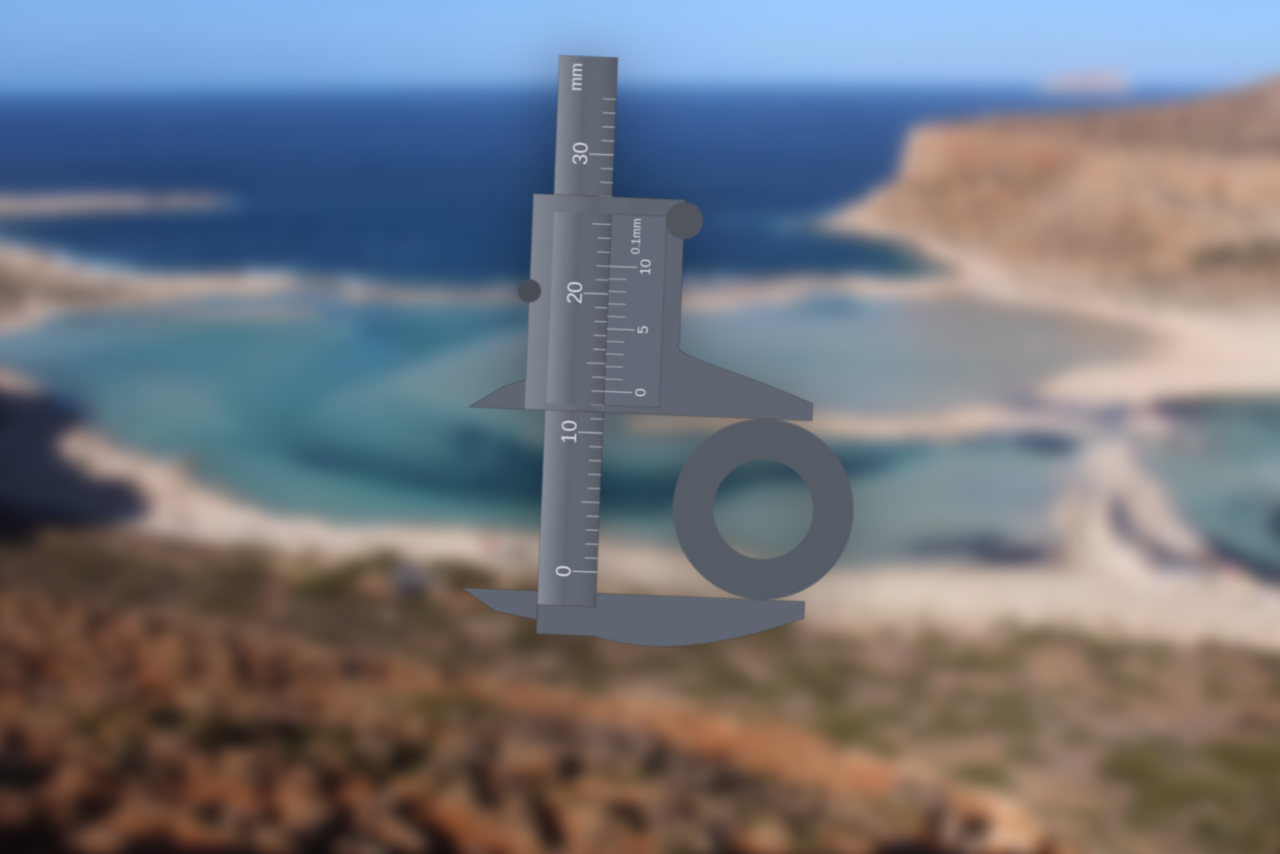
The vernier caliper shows 13.0 mm
